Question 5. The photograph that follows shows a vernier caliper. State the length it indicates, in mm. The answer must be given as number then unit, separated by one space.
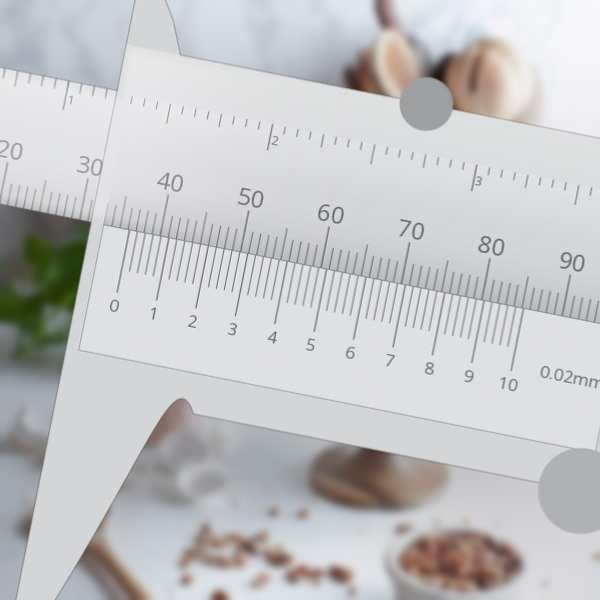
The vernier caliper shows 36.2 mm
